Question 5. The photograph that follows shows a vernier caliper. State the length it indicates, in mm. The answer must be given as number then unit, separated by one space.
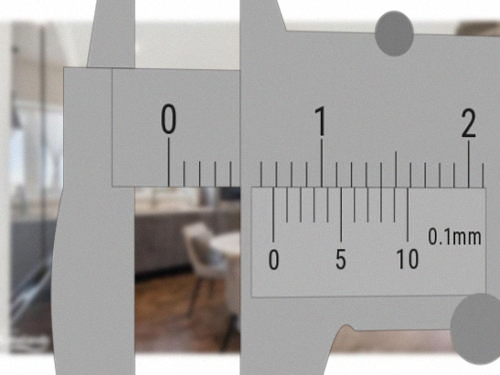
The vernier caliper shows 6.8 mm
